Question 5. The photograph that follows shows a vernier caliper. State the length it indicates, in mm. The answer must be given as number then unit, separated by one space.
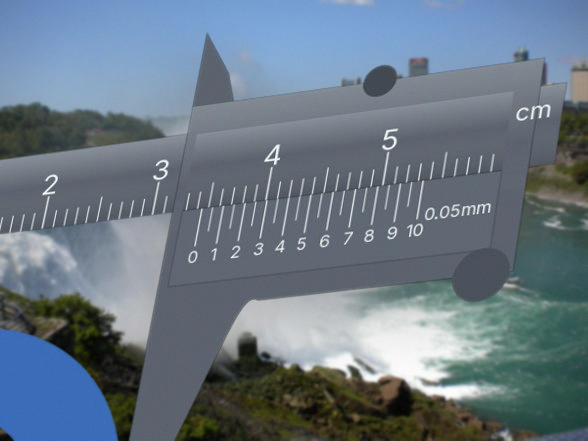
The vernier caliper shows 34.4 mm
